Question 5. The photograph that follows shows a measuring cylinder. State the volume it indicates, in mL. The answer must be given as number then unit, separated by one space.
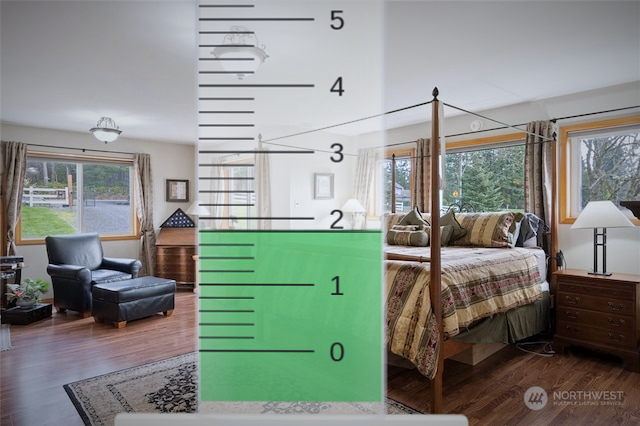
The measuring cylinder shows 1.8 mL
